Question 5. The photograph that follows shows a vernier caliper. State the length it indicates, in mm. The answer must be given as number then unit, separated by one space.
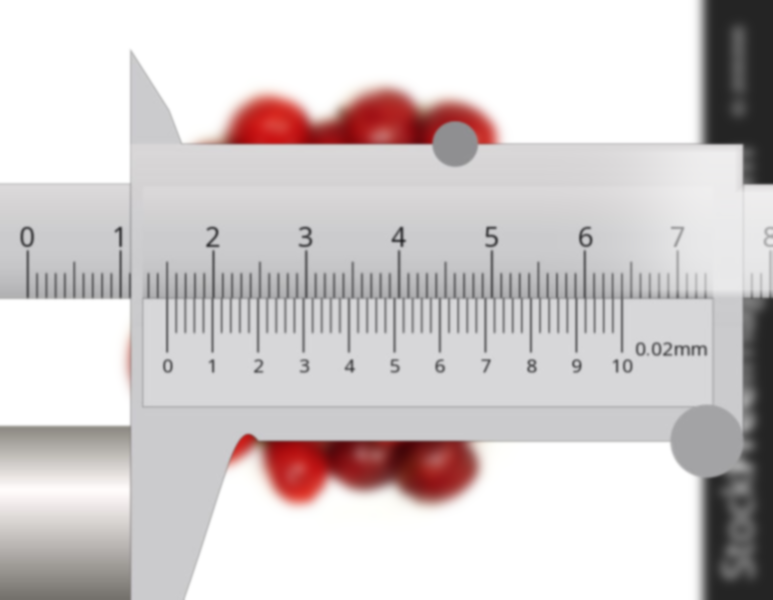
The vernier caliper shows 15.0 mm
